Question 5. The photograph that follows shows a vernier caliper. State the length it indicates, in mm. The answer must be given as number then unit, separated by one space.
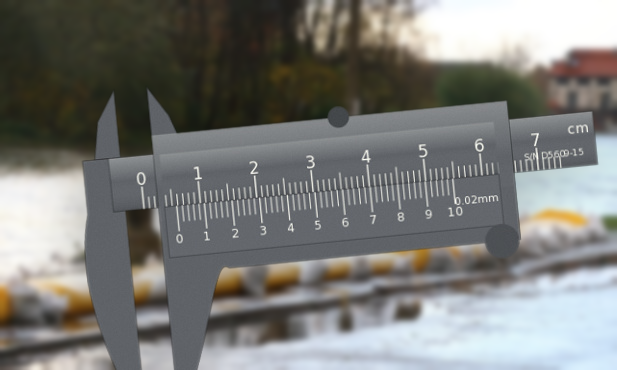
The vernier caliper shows 5.8 mm
